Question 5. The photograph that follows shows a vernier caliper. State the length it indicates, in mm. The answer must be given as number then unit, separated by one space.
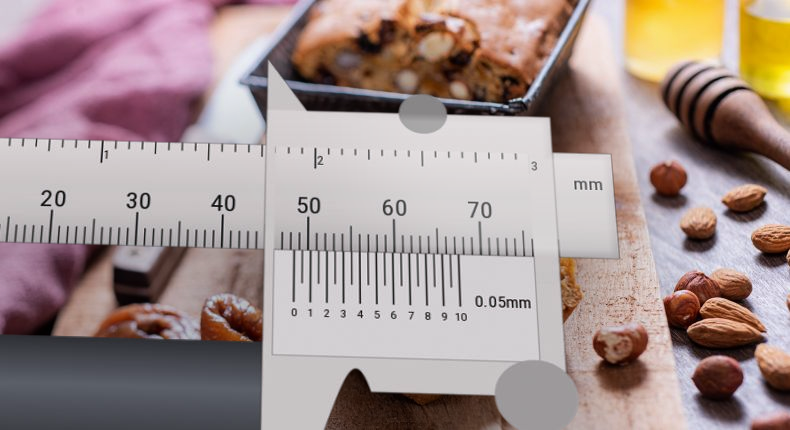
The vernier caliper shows 48.4 mm
